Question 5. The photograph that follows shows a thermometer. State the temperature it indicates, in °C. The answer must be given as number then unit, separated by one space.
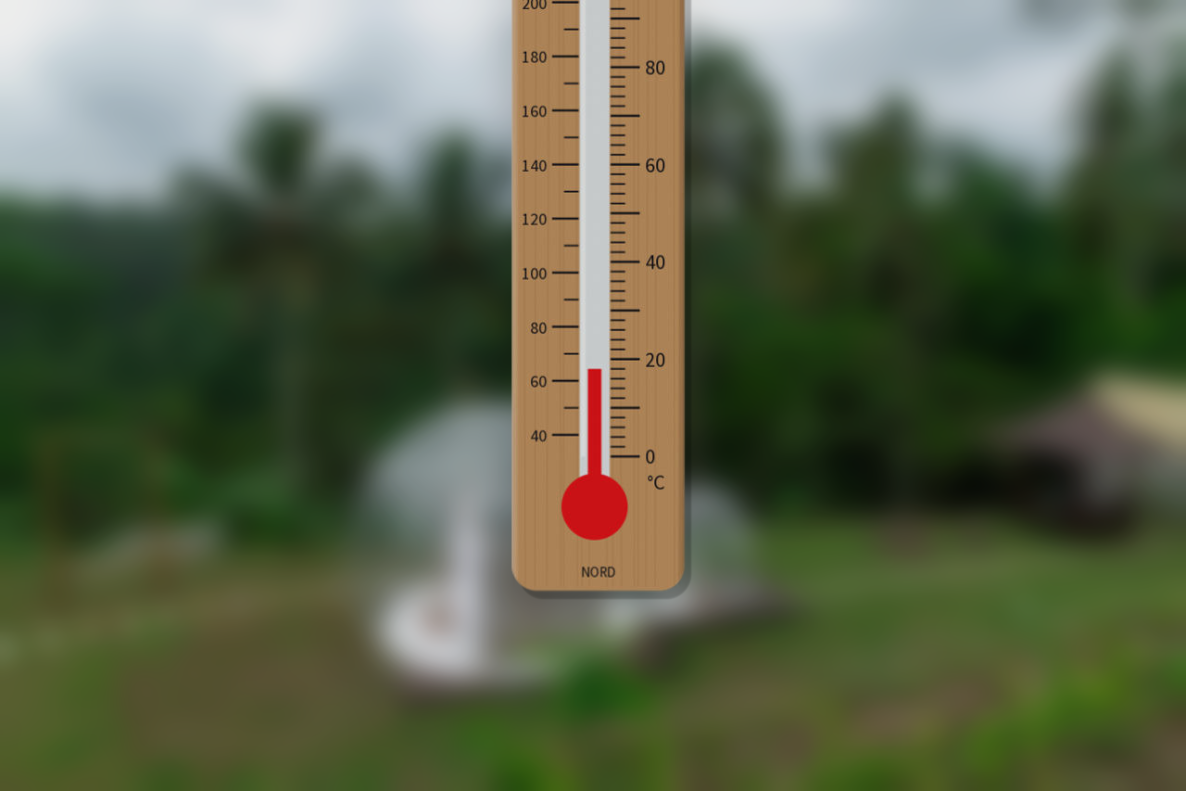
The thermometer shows 18 °C
